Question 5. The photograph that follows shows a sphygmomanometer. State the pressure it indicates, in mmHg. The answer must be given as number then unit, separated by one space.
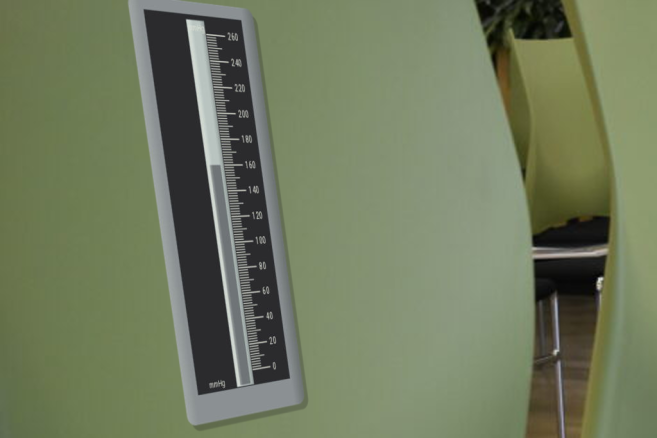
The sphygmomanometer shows 160 mmHg
